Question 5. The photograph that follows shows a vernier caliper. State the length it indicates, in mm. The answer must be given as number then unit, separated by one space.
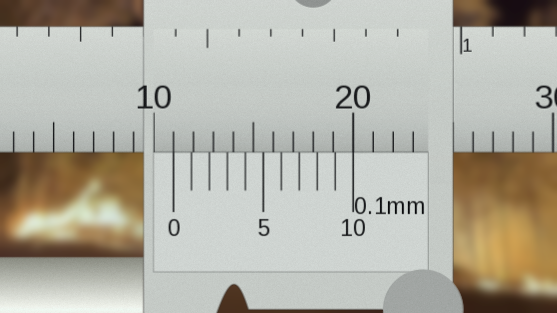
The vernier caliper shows 11.0 mm
